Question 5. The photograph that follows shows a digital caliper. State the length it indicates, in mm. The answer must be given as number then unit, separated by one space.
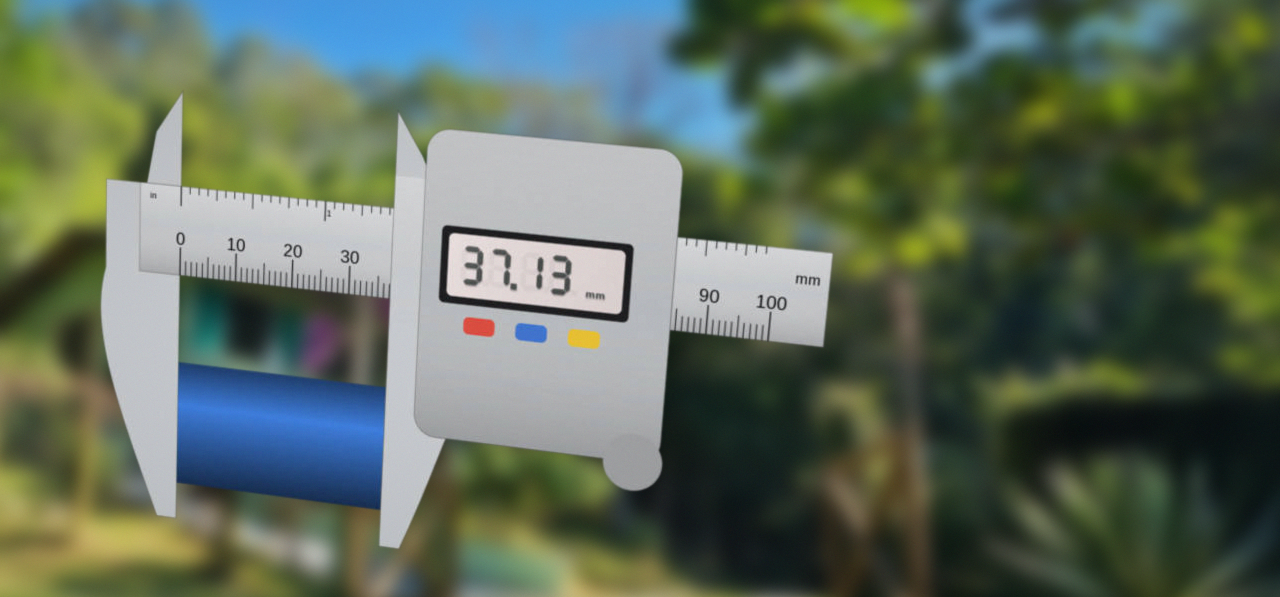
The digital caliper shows 37.13 mm
